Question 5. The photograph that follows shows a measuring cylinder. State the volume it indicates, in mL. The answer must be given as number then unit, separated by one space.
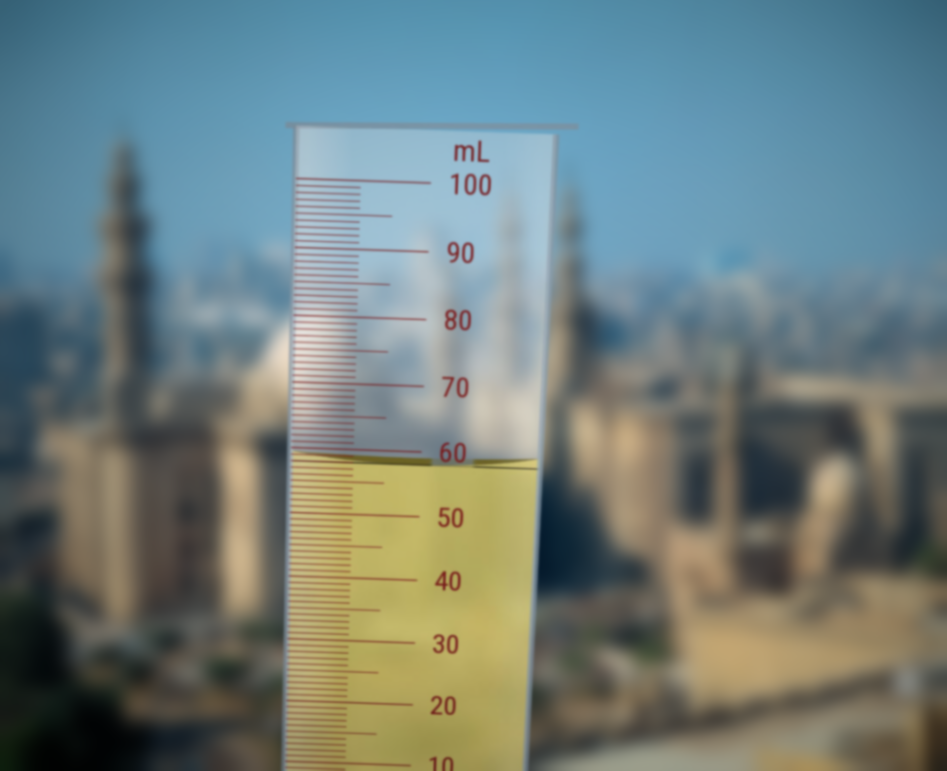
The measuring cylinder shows 58 mL
